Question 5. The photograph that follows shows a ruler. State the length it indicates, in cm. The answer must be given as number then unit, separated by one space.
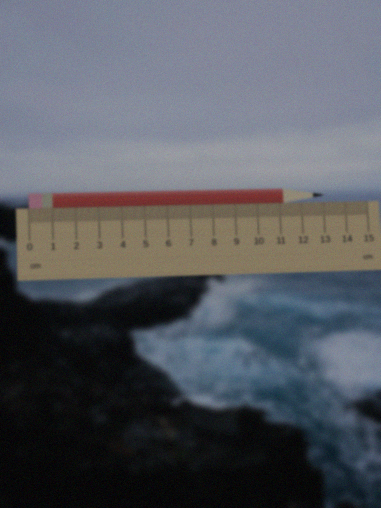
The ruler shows 13 cm
